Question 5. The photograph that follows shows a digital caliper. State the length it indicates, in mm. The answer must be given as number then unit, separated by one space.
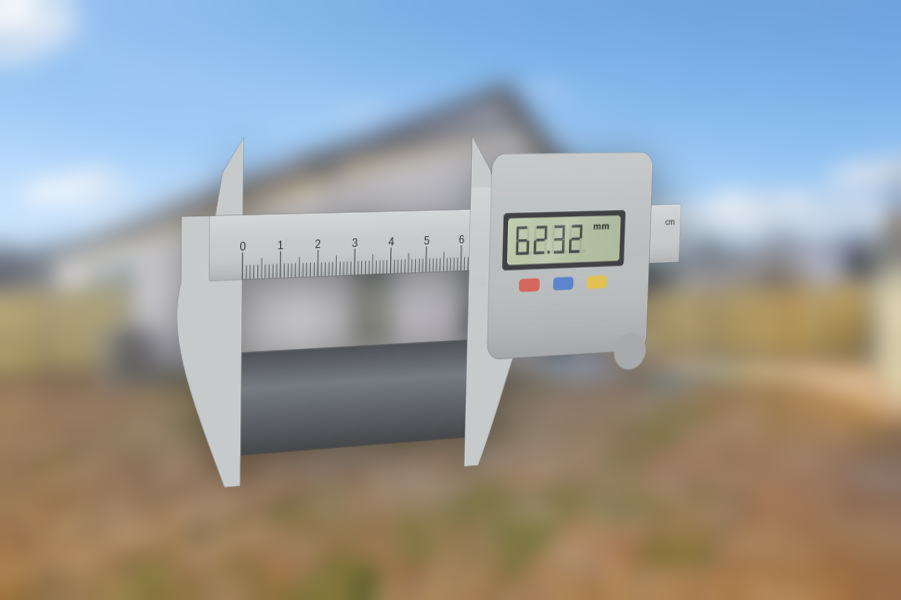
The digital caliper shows 62.32 mm
